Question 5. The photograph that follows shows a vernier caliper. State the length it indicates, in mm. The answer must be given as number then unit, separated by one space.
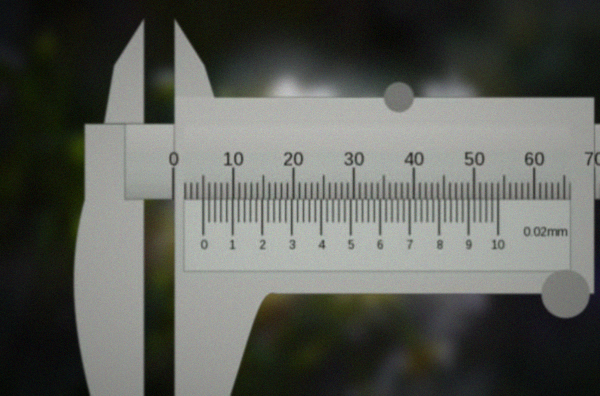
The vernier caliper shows 5.0 mm
